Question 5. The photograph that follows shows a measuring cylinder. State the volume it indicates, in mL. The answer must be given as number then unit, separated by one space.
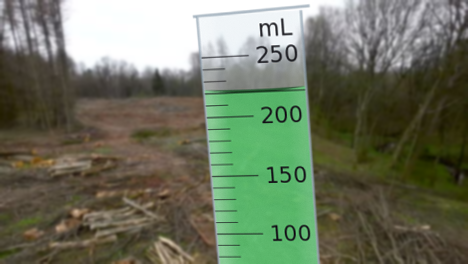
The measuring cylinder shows 220 mL
